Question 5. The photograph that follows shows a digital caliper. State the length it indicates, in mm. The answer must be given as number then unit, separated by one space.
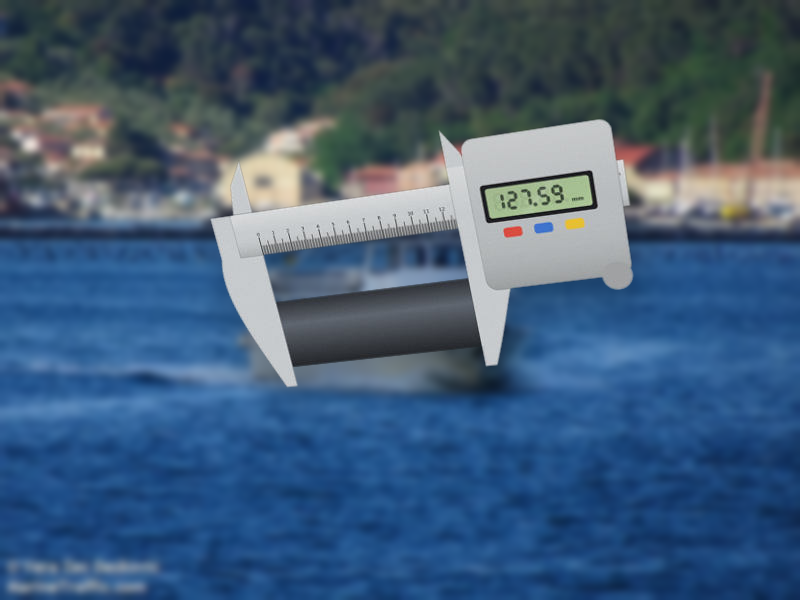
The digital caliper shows 127.59 mm
